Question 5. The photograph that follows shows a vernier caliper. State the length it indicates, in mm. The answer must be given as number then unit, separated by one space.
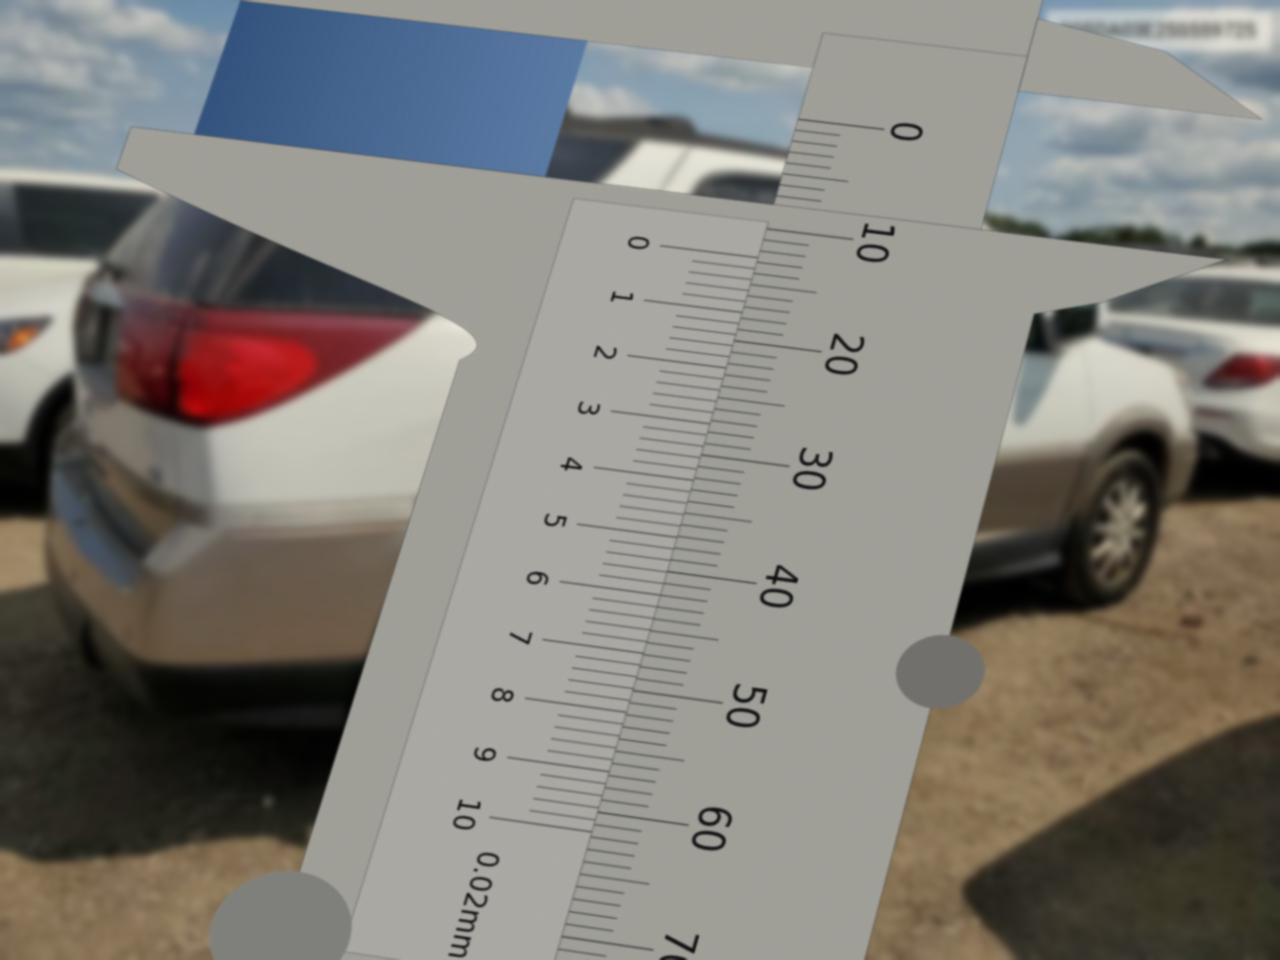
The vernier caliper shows 12.6 mm
